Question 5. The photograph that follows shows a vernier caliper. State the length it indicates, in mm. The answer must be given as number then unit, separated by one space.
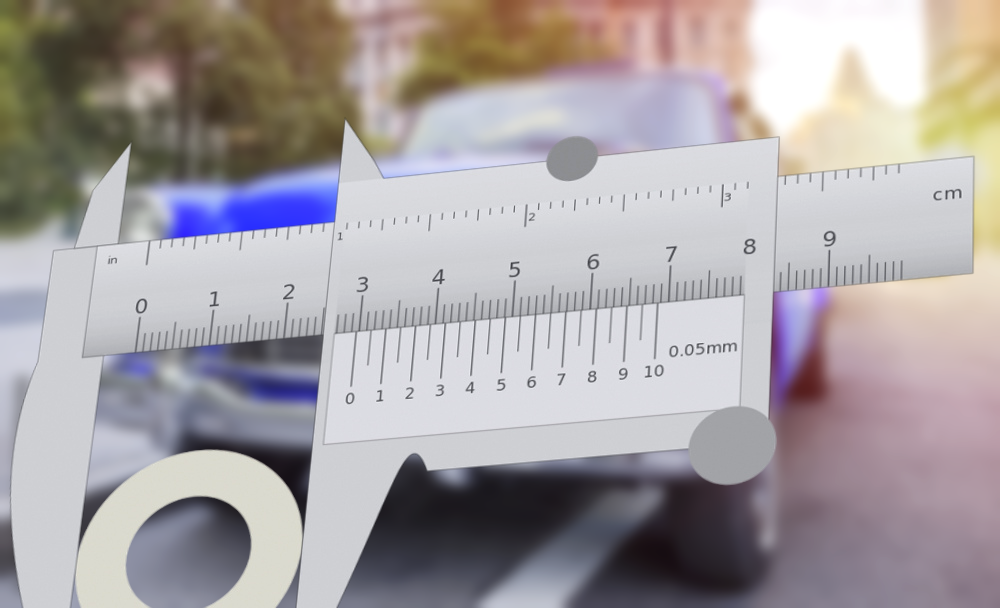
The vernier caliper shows 29.6 mm
